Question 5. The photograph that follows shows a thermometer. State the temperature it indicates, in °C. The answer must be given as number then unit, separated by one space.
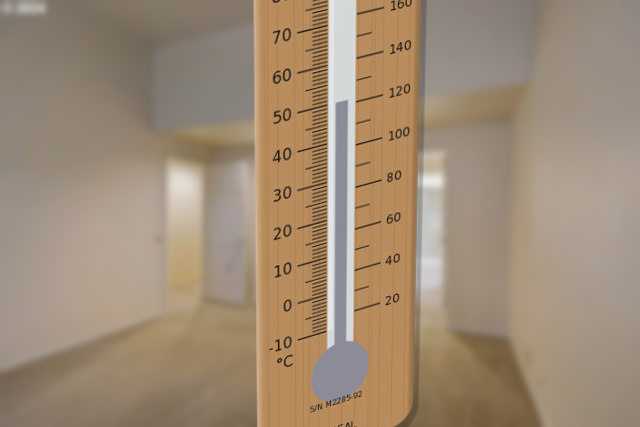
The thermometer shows 50 °C
